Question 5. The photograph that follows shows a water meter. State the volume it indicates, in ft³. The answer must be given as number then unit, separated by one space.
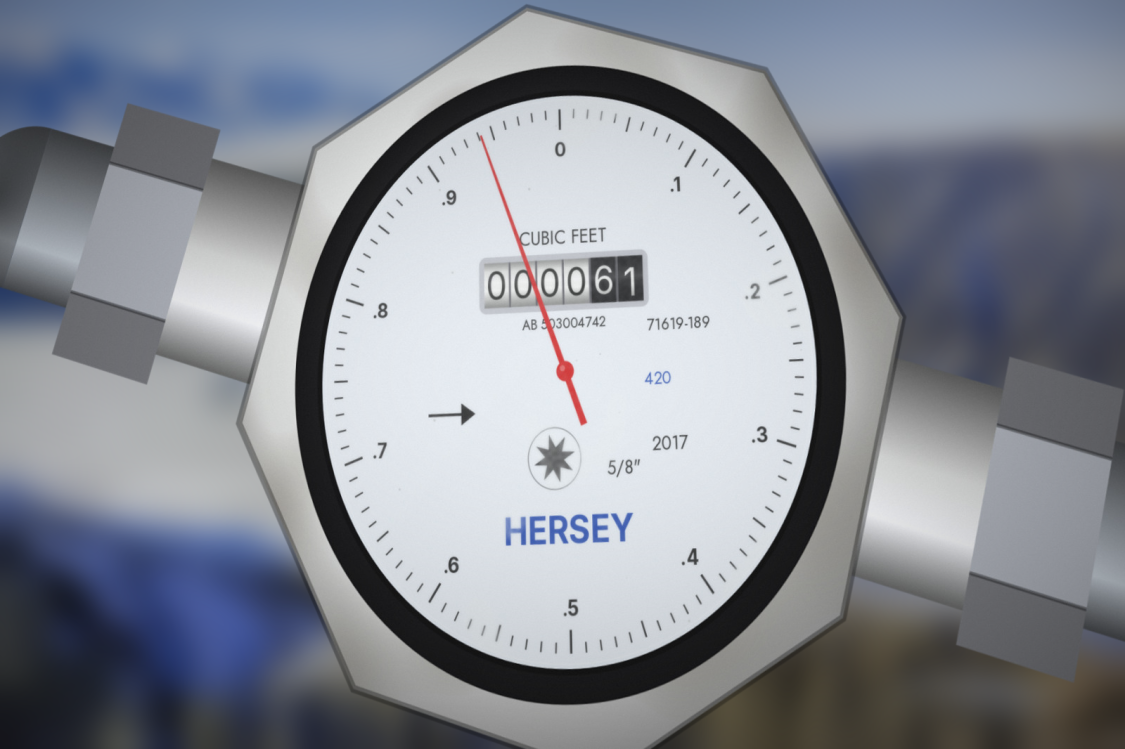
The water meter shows 60.94 ft³
